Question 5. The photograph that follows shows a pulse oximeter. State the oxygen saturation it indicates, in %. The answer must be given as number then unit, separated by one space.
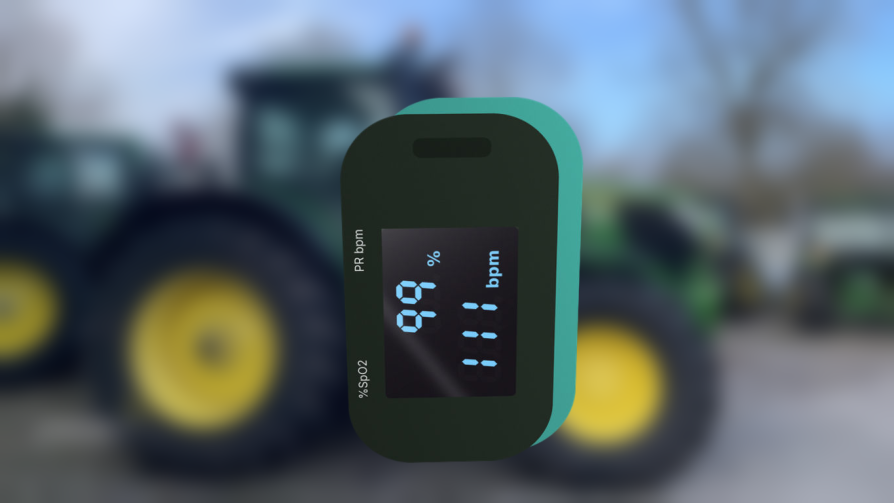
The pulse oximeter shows 99 %
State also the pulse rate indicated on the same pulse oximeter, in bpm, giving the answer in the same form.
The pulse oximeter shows 111 bpm
